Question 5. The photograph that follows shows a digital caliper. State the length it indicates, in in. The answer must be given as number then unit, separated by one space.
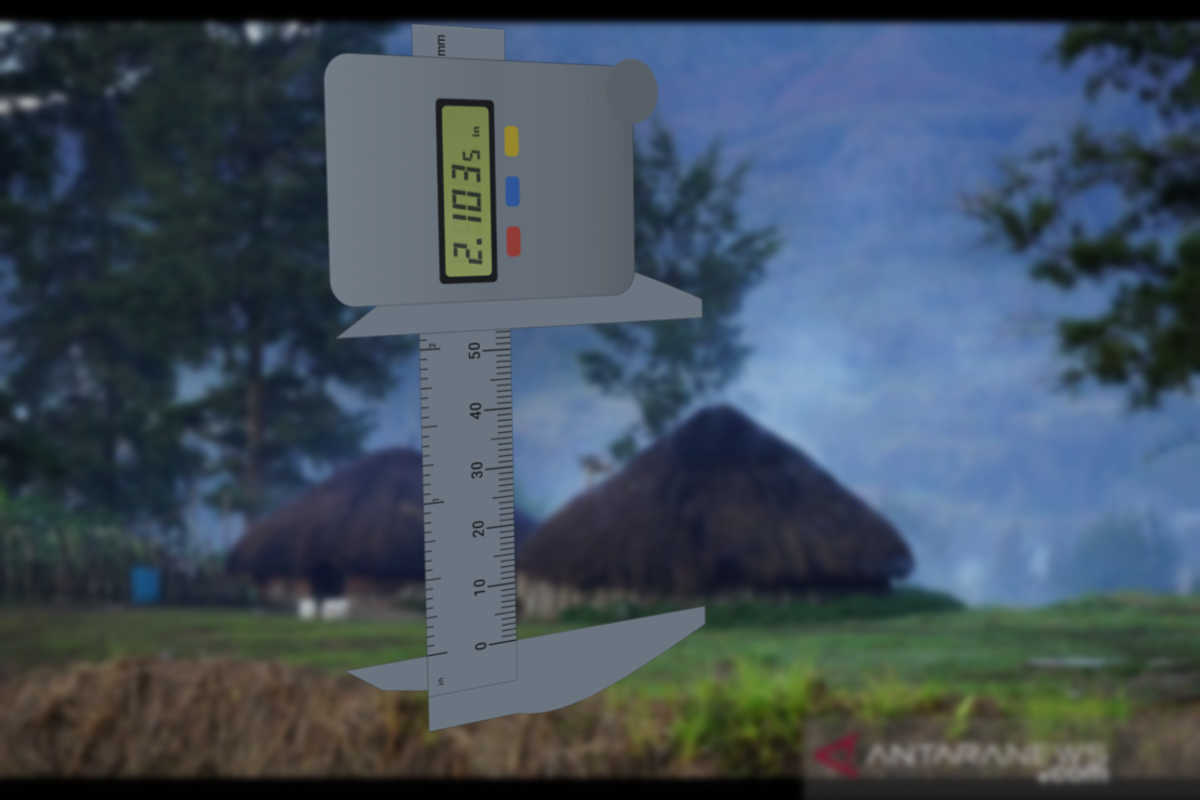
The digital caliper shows 2.1035 in
